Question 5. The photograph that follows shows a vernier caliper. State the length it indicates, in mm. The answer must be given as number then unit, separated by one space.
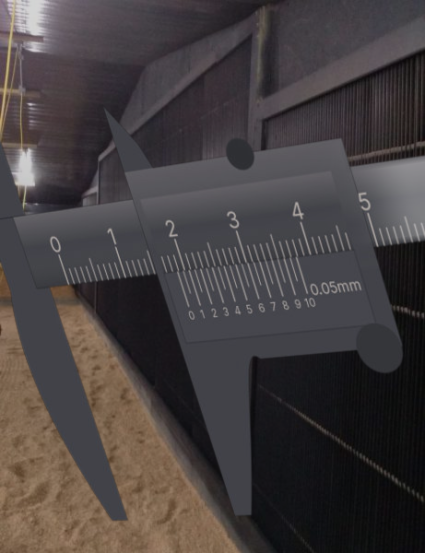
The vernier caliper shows 18.8 mm
